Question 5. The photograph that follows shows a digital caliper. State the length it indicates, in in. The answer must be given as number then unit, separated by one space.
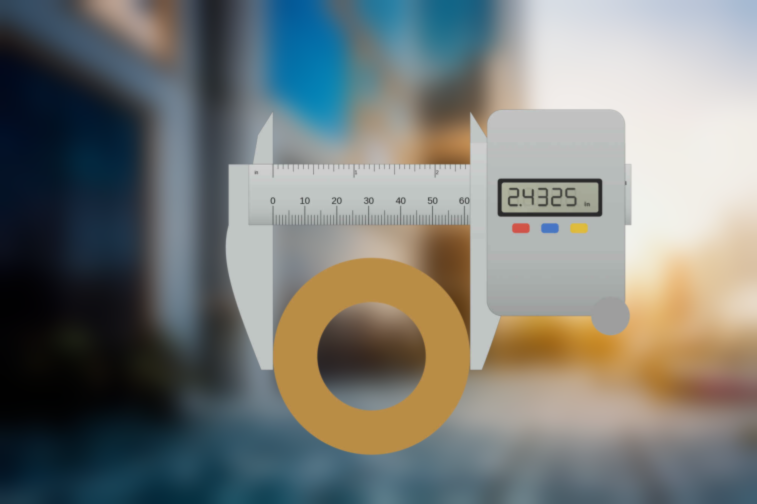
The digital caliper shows 2.4325 in
